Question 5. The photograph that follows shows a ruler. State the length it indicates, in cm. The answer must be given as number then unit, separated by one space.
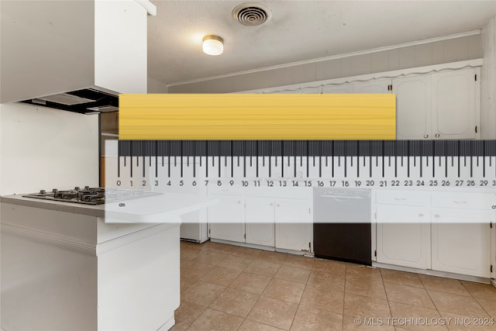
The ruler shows 22 cm
